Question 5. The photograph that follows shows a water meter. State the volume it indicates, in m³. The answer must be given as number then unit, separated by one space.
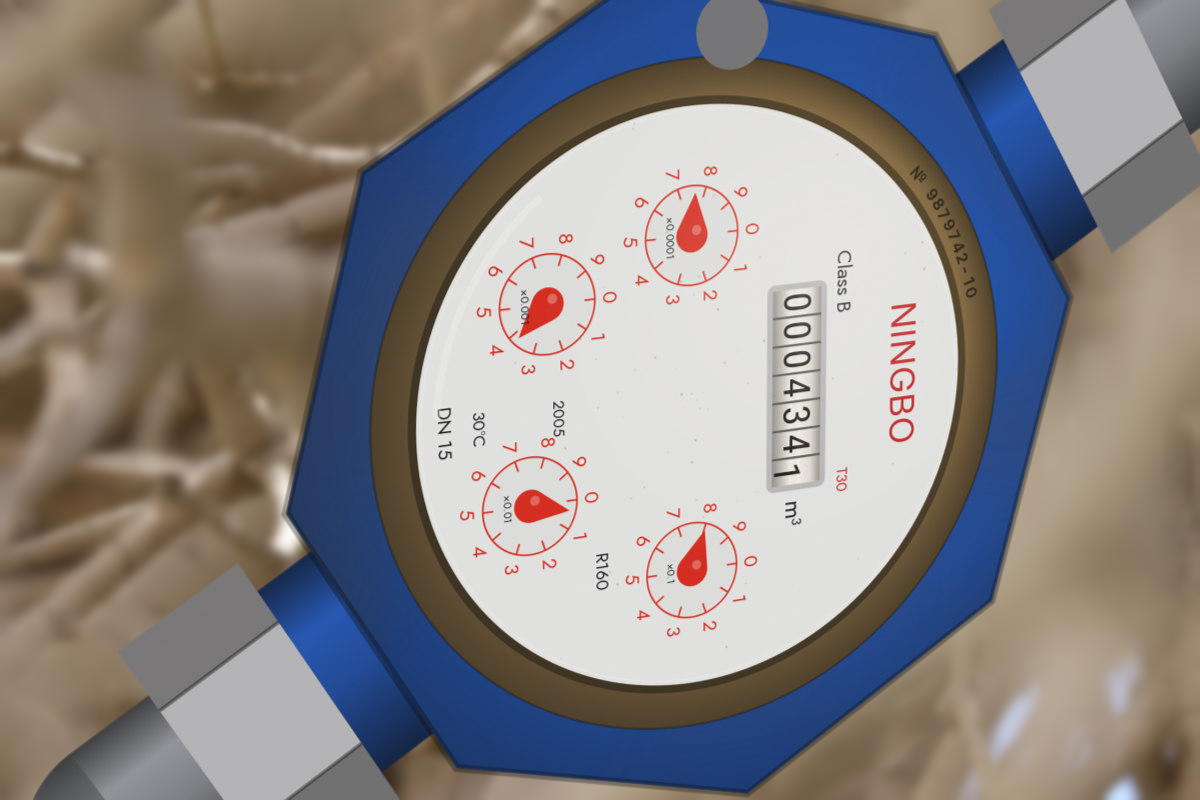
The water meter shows 4340.8037 m³
